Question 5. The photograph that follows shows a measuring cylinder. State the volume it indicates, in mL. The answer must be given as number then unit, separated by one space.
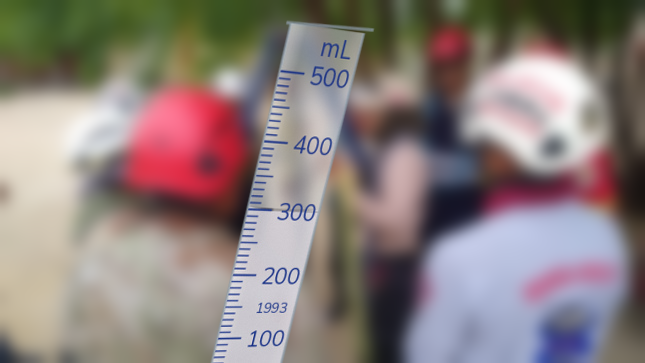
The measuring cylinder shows 300 mL
